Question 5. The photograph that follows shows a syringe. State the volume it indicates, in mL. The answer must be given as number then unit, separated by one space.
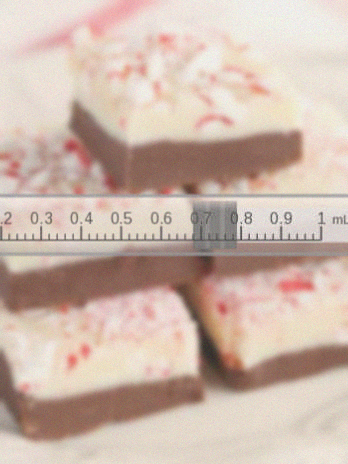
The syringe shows 0.68 mL
